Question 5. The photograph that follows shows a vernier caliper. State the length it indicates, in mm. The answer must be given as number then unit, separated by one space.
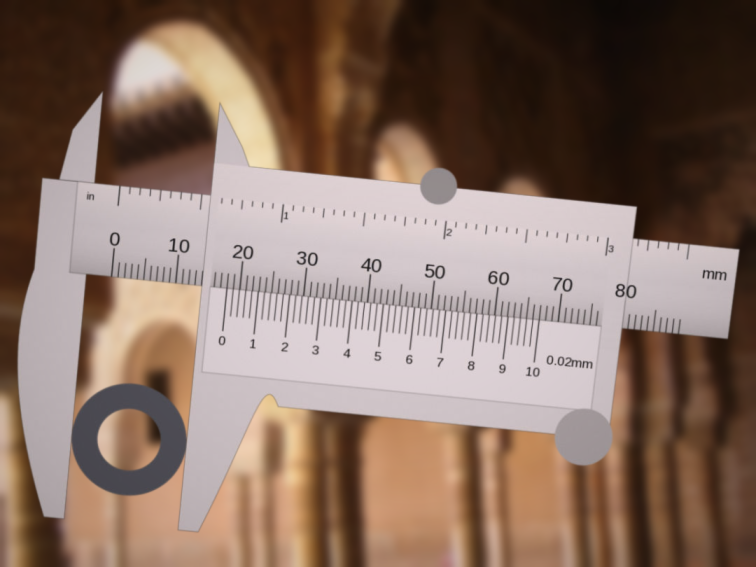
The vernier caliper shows 18.0 mm
